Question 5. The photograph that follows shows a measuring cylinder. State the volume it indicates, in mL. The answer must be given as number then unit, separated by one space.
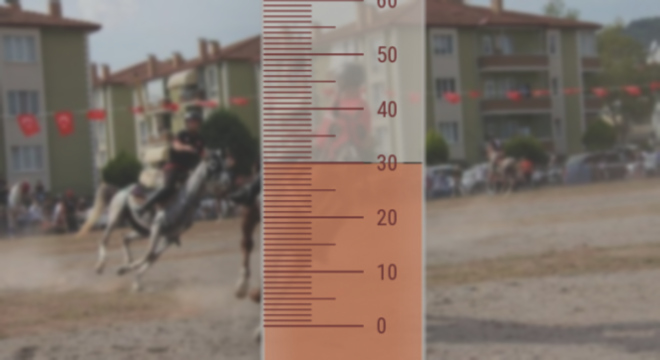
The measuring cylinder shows 30 mL
